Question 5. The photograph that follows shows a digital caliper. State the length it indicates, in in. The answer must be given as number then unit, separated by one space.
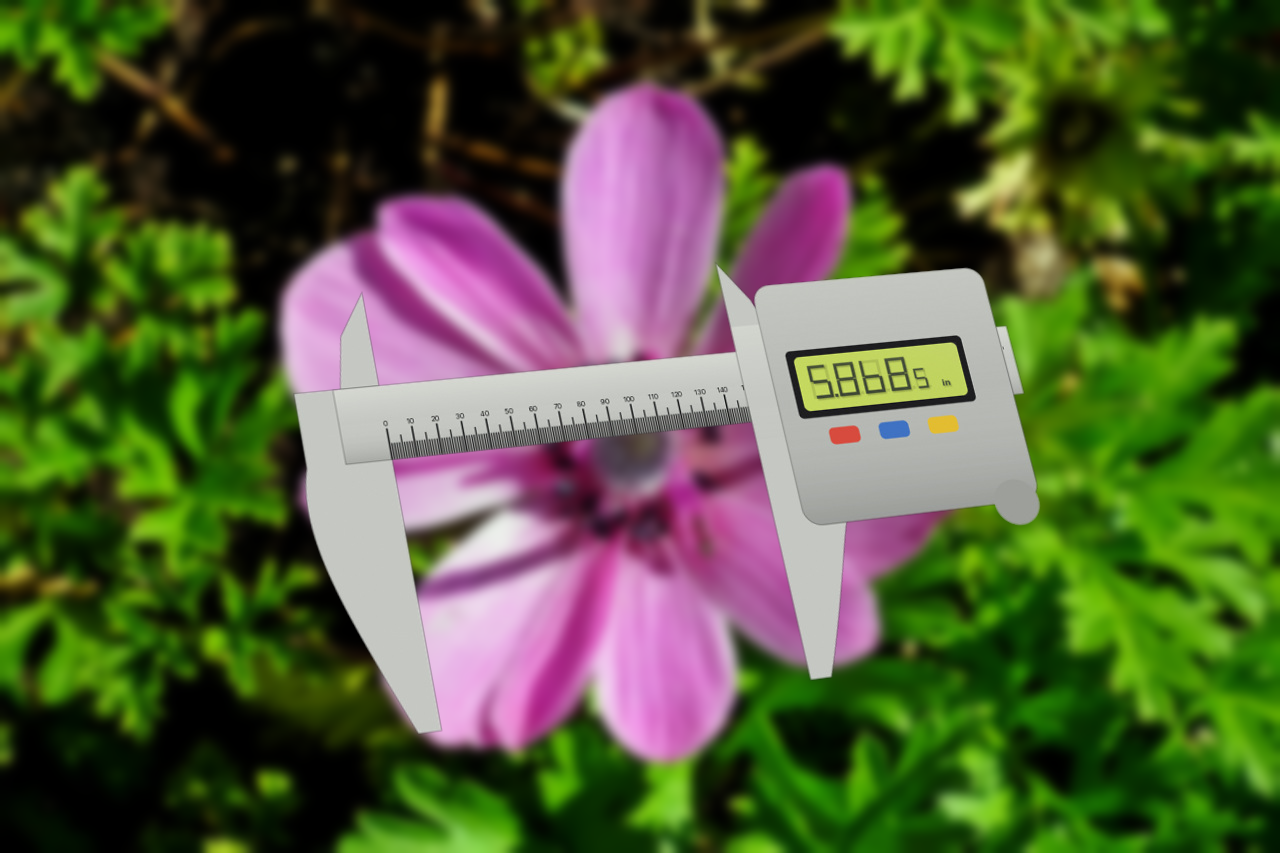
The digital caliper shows 5.8685 in
